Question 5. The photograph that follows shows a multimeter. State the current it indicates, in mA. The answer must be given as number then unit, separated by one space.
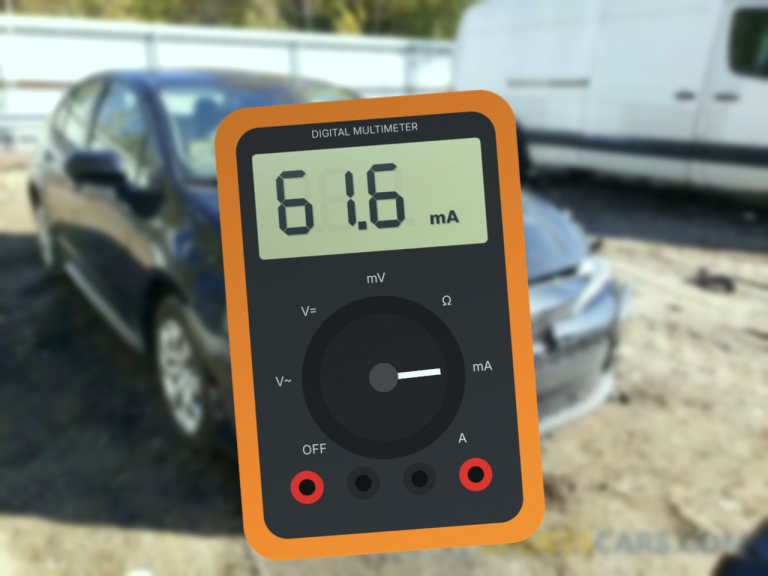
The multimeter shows 61.6 mA
